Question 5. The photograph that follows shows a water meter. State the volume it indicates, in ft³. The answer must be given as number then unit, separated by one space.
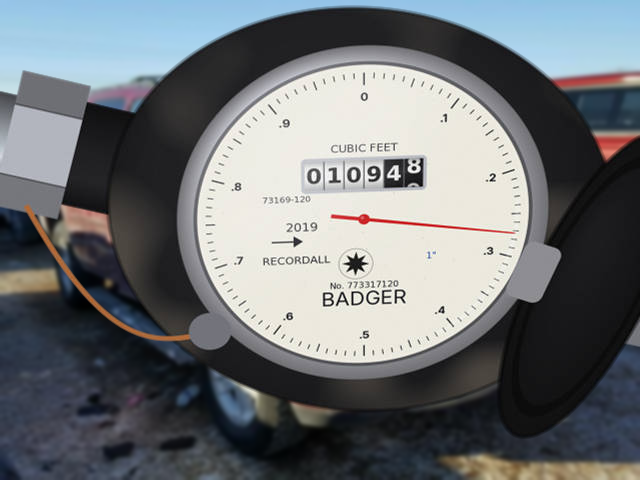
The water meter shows 10948.27 ft³
